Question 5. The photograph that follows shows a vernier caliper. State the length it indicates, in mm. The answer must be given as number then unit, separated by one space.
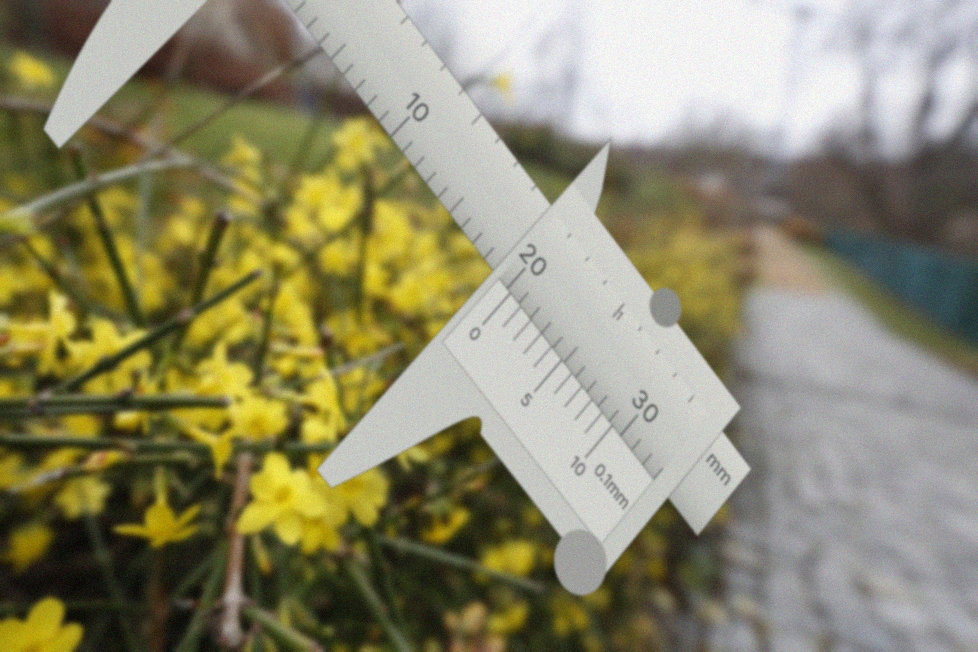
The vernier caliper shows 20.3 mm
